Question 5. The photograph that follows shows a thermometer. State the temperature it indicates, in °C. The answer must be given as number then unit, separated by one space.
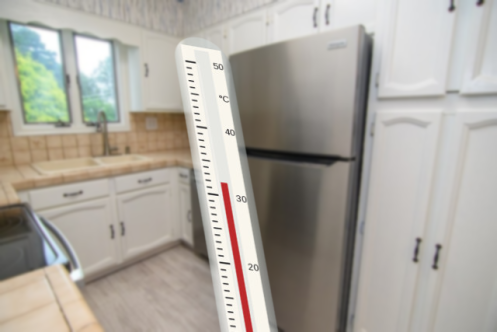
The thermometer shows 32 °C
